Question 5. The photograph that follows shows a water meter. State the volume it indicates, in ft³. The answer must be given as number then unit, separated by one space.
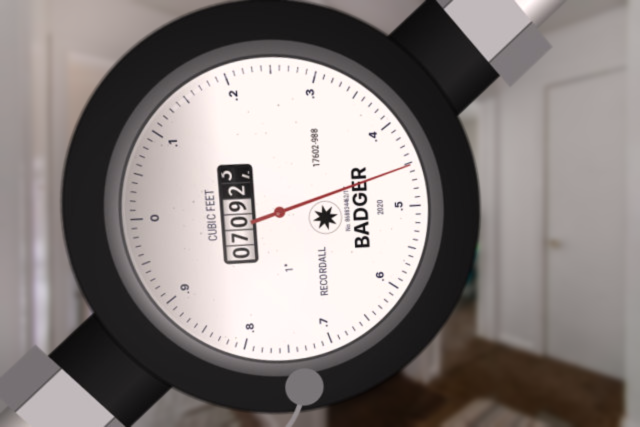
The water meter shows 70923.45 ft³
